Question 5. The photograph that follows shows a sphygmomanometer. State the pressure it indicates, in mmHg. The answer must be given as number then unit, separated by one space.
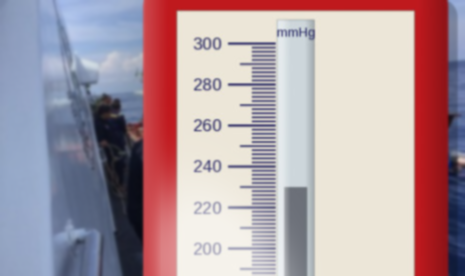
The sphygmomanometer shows 230 mmHg
